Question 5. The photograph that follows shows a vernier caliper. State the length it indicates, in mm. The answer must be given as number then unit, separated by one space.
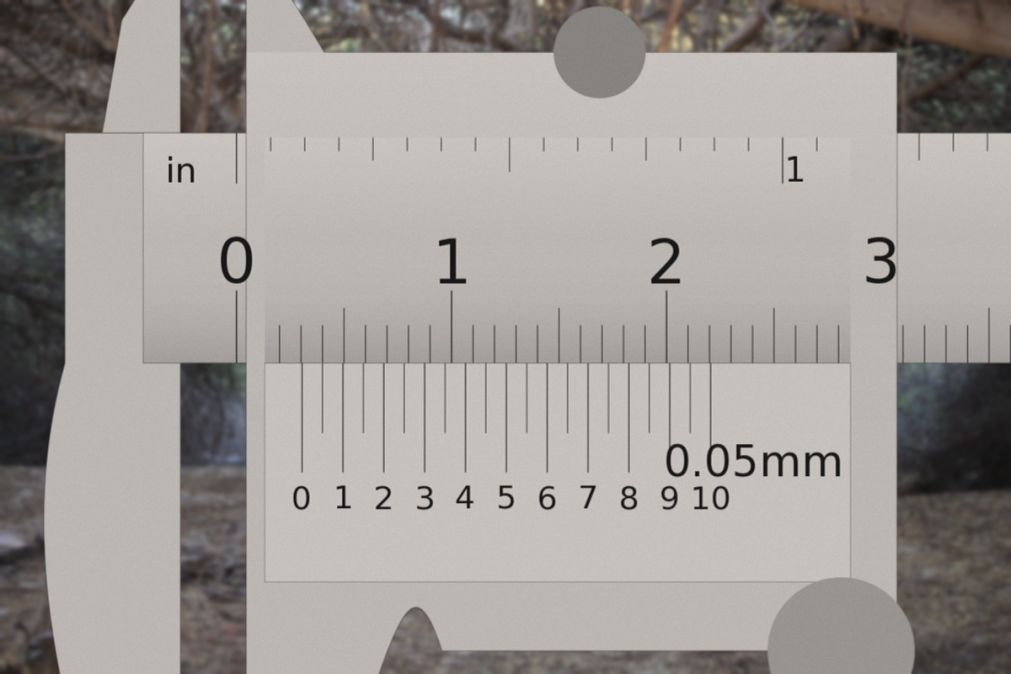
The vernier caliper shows 3.05 mm
